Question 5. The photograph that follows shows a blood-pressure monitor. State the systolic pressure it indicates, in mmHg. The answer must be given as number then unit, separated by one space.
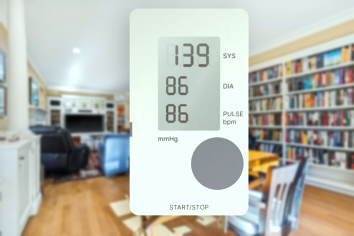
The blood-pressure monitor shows 139 mmHg
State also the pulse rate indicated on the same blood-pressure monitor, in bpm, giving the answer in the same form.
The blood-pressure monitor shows 86 bpm
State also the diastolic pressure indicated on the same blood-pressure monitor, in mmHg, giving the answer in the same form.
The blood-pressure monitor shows 86 mmHg
